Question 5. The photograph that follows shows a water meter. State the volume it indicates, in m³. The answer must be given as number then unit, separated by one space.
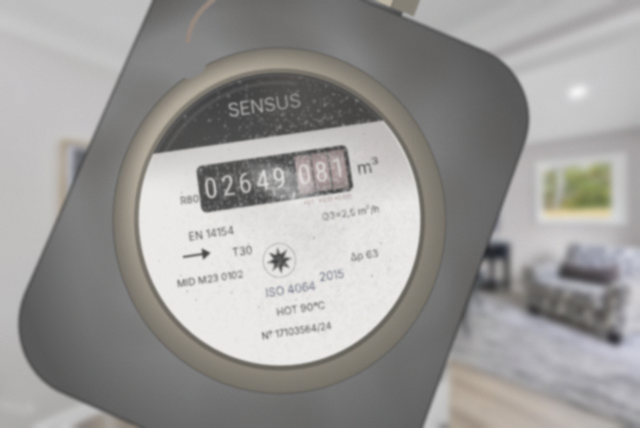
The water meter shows 2649.081 m³
